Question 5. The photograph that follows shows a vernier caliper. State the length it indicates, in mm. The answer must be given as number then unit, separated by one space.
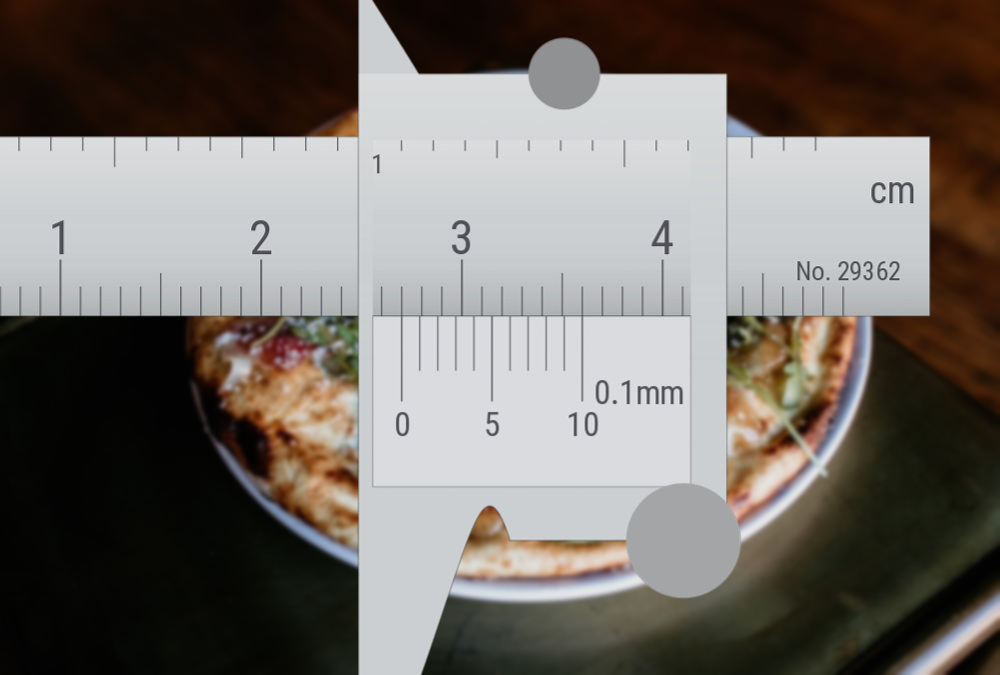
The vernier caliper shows 27.0 mm
